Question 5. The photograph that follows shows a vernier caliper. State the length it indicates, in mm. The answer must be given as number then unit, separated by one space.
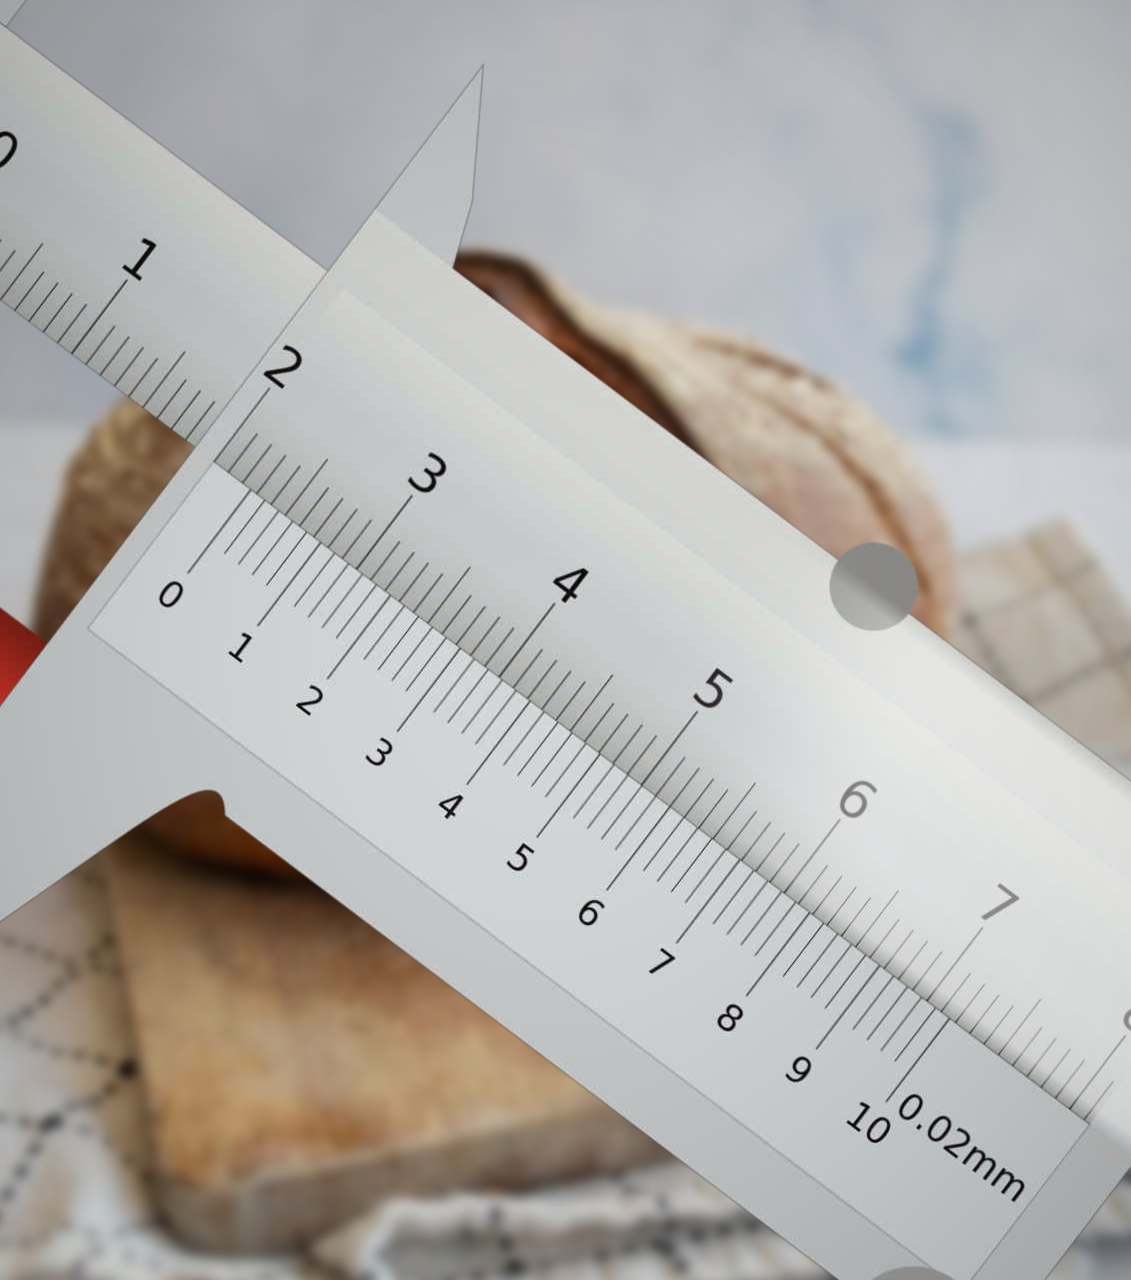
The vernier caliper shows 22.6 mm
